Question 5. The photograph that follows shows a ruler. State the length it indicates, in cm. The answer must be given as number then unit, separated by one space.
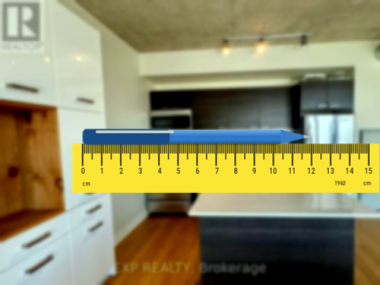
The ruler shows 12 cm
